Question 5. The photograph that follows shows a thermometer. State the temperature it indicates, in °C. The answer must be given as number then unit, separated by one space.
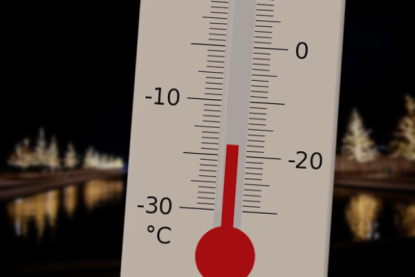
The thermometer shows -18 °C
